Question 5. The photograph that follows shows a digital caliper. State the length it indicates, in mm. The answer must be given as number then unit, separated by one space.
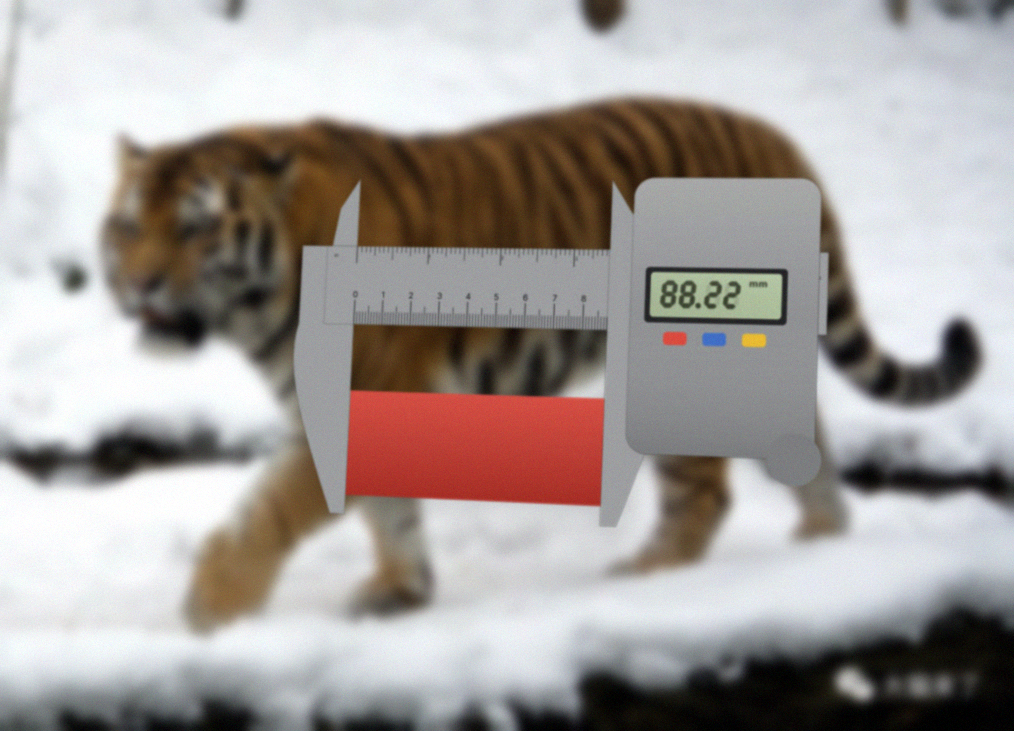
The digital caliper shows 88.22 mm
